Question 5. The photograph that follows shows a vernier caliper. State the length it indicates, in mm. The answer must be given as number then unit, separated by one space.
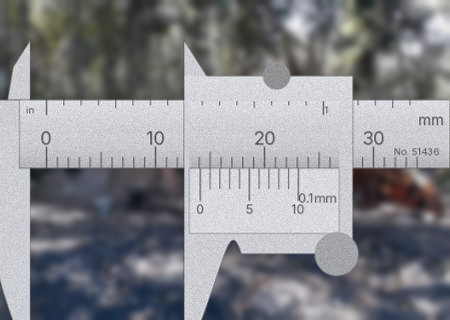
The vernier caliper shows 14.1 mm
